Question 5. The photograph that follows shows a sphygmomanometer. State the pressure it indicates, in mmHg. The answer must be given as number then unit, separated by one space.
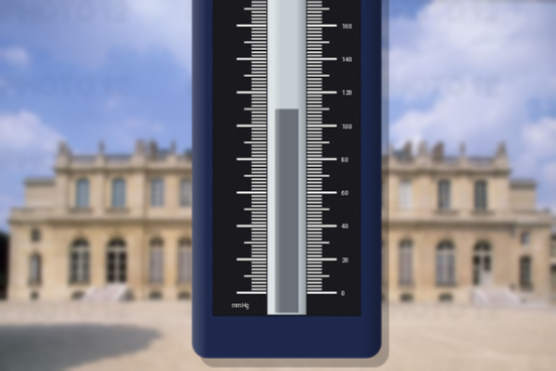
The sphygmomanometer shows 110 mmHg
